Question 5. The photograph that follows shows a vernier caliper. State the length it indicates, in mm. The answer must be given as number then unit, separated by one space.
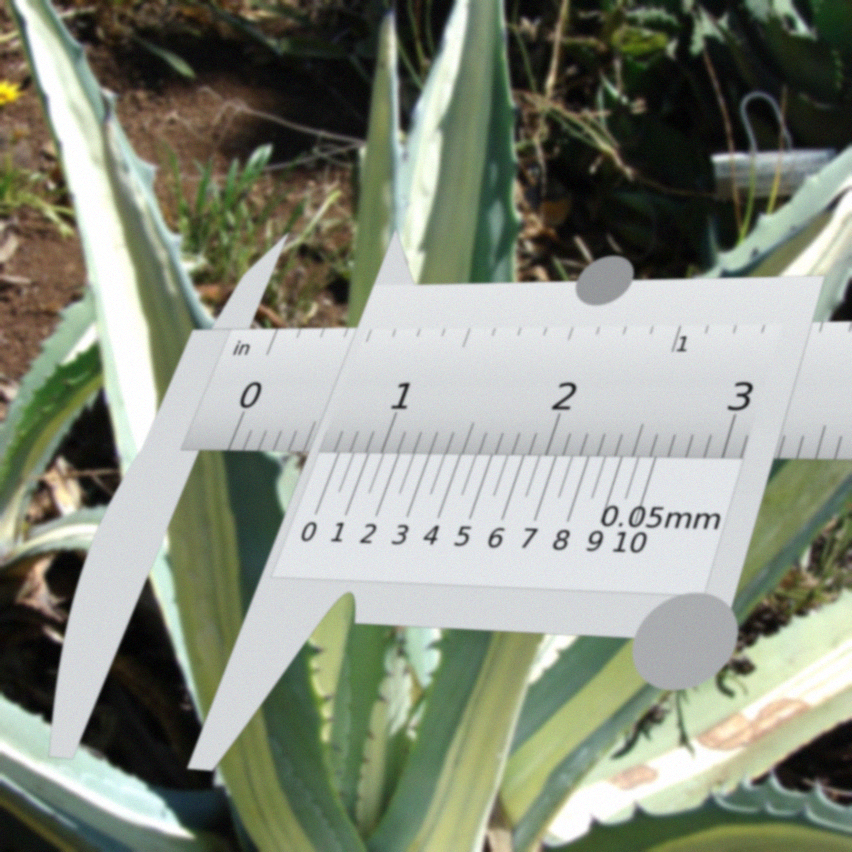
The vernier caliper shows 7.3 mm
